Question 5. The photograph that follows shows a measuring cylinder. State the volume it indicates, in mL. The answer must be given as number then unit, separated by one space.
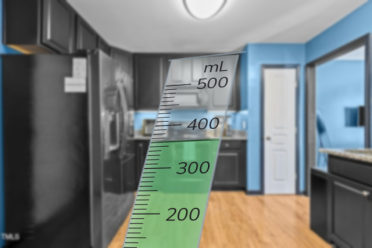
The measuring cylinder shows 360 mL
